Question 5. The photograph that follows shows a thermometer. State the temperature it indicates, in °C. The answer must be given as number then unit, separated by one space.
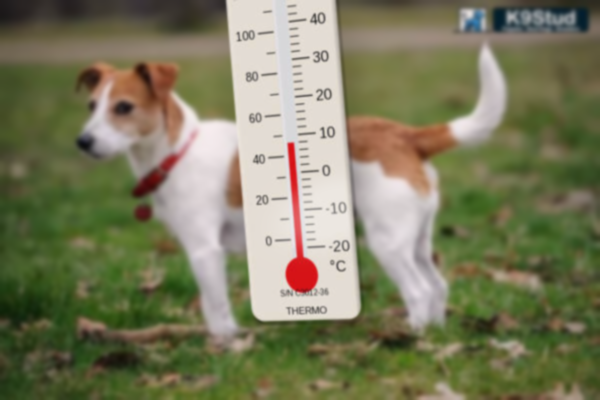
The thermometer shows 8 °C
